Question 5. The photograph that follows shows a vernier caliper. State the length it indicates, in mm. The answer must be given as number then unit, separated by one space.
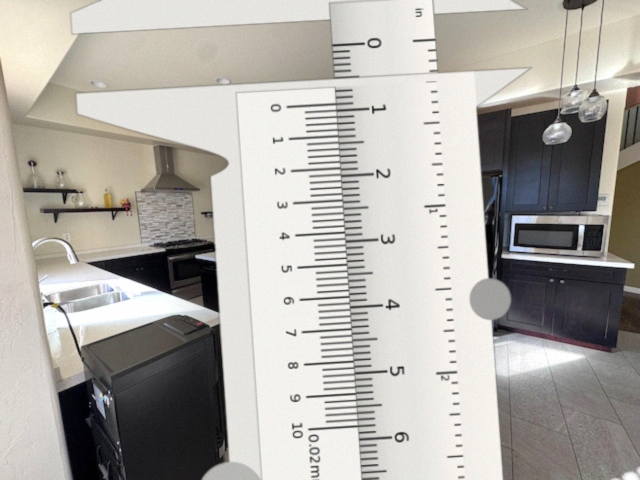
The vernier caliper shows 9.0 mm
